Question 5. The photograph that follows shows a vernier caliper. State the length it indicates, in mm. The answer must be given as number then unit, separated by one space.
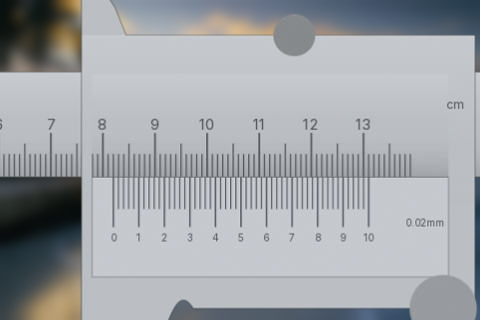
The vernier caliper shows 82.0 mm
